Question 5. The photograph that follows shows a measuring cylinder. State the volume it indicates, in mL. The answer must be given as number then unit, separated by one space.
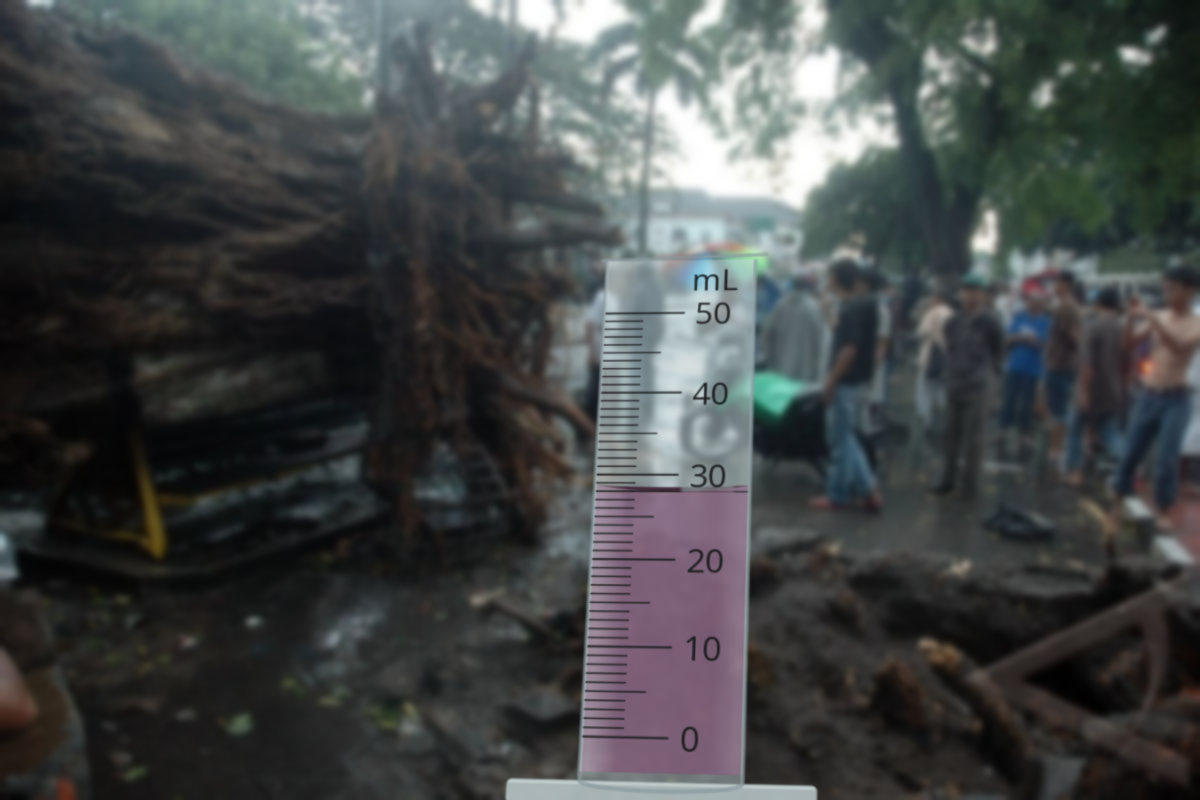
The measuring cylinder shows 28 mL
